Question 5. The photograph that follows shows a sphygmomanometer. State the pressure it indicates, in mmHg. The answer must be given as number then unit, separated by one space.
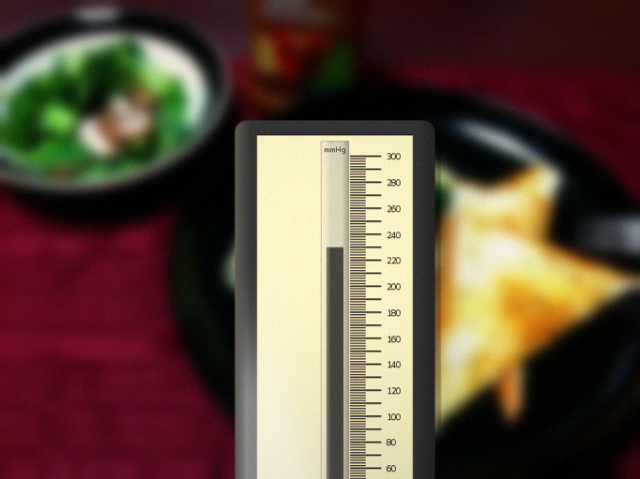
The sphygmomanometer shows 230 mmHg
